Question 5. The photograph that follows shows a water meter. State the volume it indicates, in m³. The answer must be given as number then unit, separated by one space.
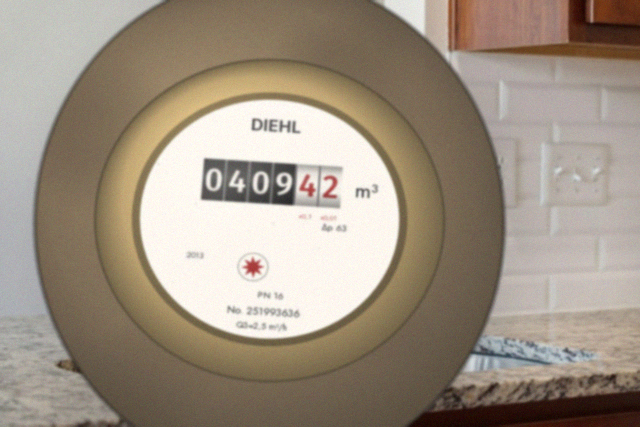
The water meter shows 409.42 m³
